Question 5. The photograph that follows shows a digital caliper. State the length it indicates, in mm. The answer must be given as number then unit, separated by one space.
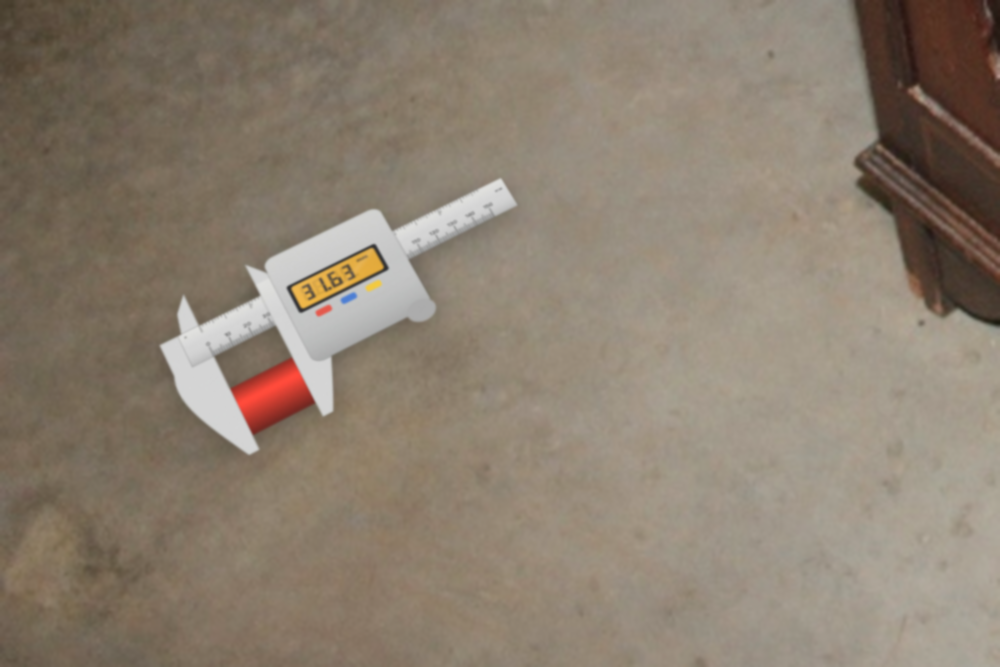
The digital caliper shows 31.63 mm
